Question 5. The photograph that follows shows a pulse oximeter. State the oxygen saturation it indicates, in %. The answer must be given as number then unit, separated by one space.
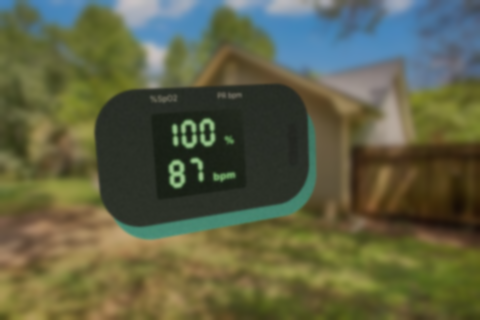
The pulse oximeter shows 100 %
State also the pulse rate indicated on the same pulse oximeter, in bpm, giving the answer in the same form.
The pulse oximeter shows 87 bpm
